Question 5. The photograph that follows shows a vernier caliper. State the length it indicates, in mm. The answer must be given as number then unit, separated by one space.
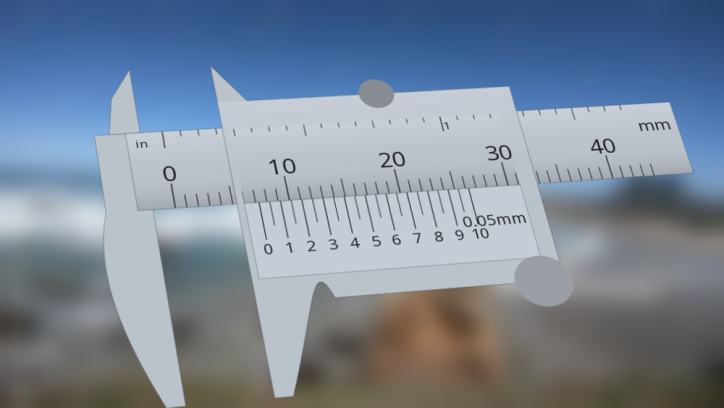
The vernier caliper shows 7.3 mm
